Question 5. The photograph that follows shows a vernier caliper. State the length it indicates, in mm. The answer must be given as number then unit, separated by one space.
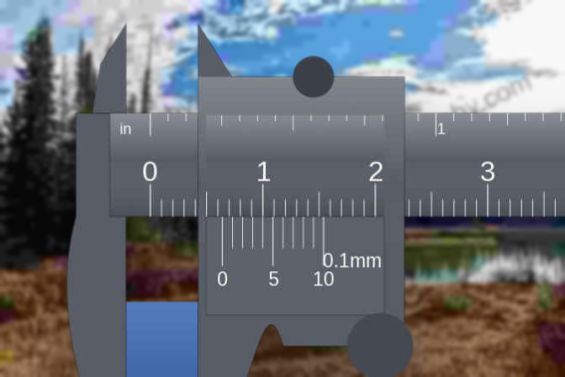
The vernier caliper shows 6.4 mm
